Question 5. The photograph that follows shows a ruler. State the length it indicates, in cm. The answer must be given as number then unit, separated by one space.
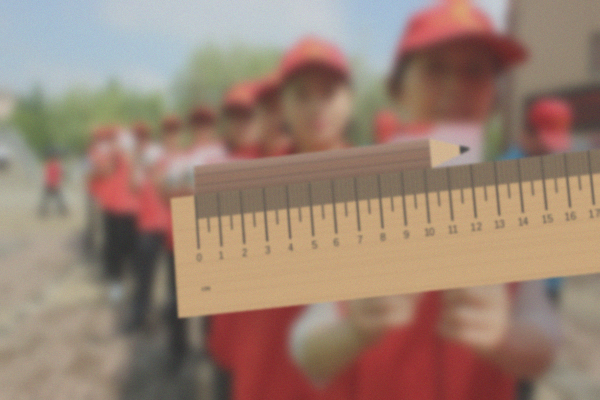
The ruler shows 12 cm
